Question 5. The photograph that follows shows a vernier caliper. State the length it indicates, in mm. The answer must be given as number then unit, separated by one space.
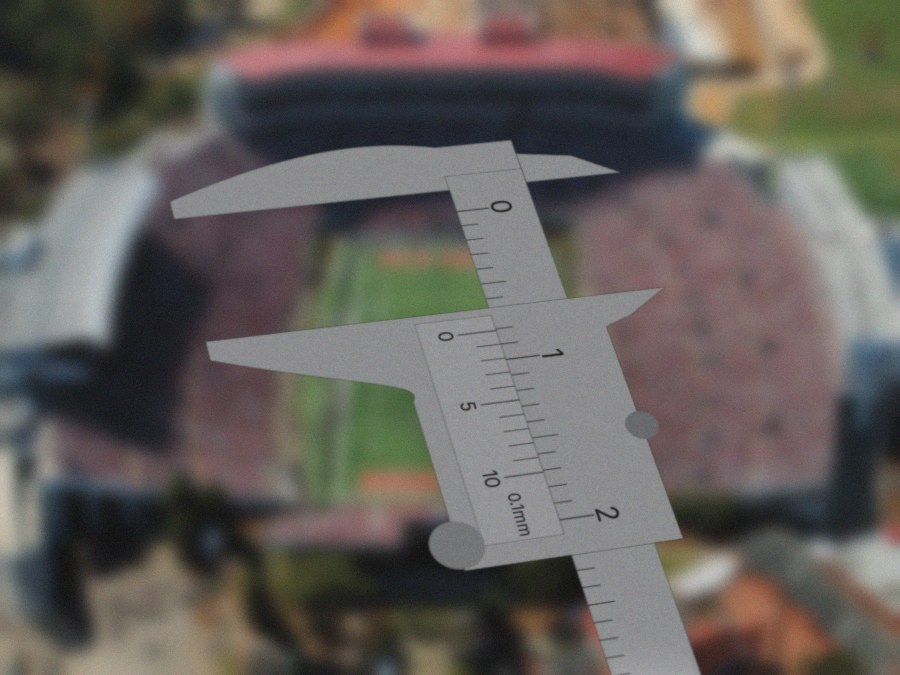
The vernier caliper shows 8.1 mm
